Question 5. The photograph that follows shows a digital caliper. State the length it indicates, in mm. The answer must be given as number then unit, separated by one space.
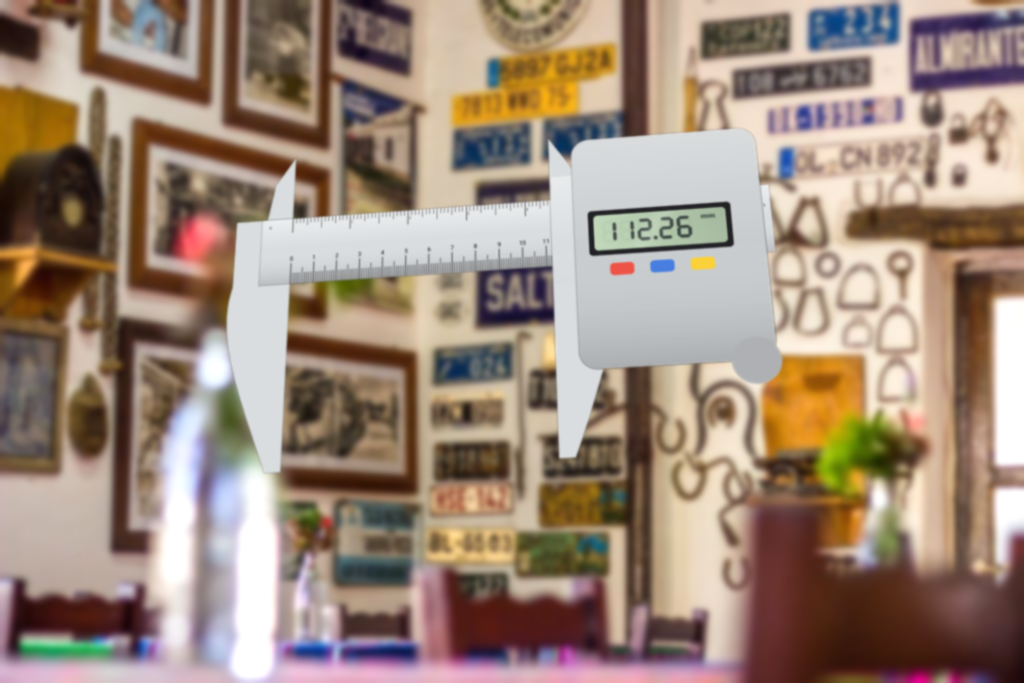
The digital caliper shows 112.26 mm
